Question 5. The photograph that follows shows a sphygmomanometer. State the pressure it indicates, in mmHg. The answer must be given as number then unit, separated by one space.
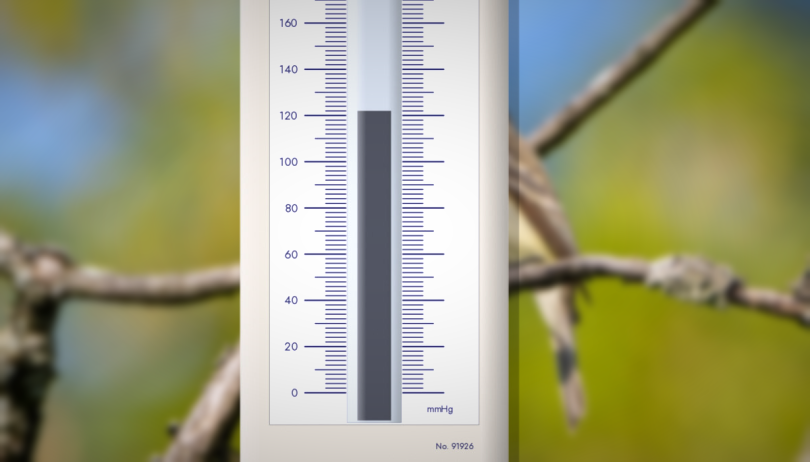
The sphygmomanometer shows 122 mmHg
